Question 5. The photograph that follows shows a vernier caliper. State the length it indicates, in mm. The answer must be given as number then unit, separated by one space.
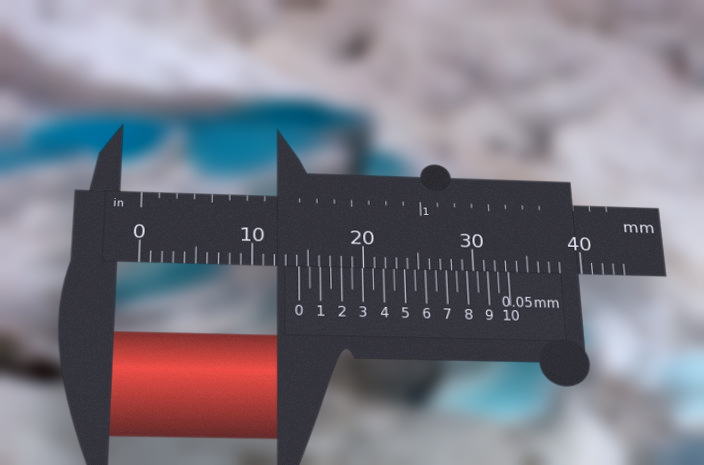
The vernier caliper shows 14.2 mm
